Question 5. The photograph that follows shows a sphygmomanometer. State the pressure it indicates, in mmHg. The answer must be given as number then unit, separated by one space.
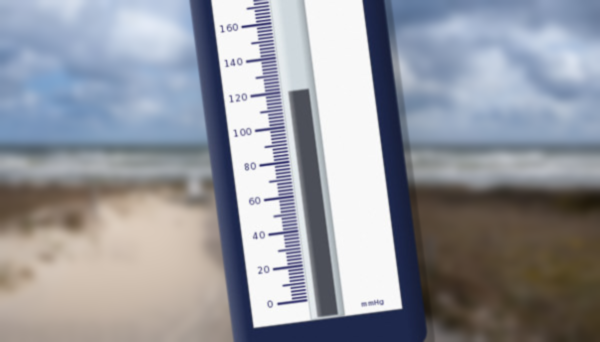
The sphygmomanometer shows 120 mmHg
